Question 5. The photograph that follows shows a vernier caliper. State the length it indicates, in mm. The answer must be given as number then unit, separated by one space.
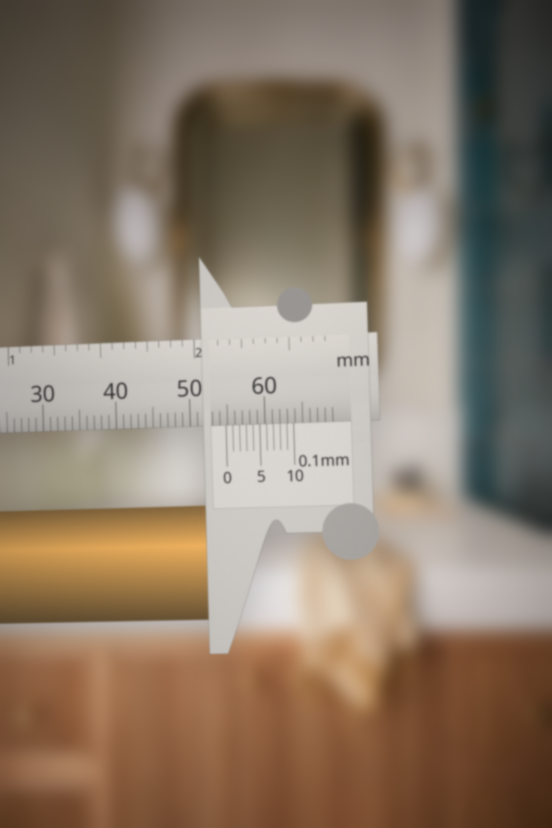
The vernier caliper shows 54.8 mm
